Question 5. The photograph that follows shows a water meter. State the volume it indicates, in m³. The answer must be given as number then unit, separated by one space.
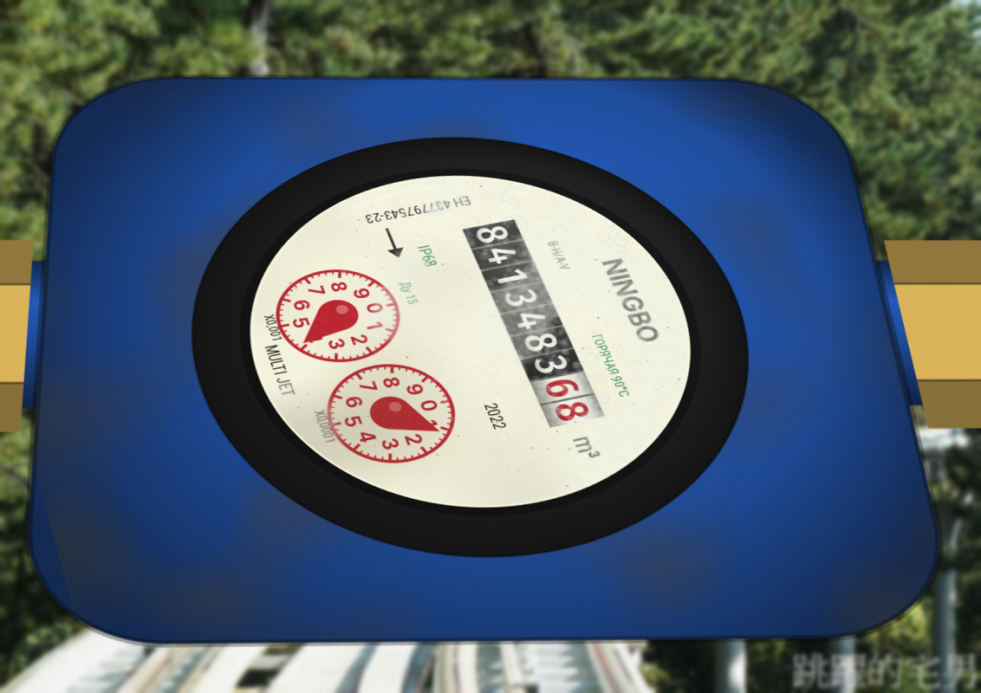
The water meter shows 8413483.6841 m³
